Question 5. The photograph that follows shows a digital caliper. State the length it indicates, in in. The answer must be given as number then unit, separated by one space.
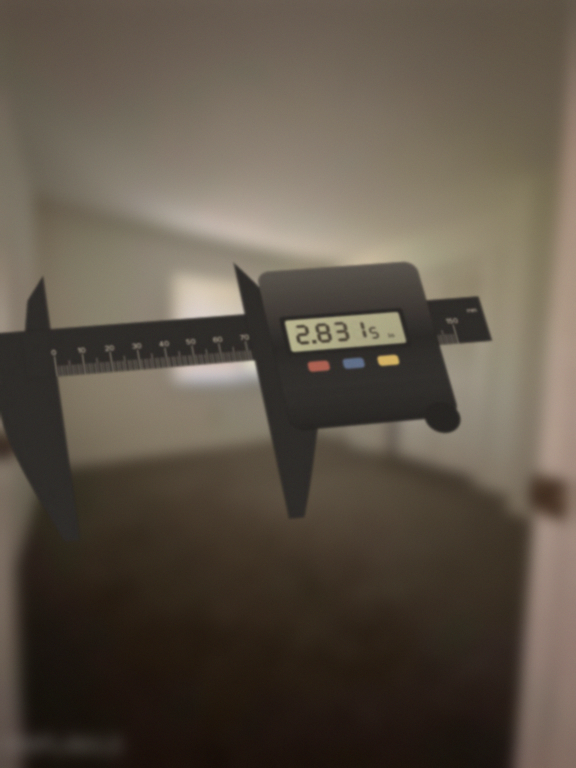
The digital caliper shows 2.8315 in
